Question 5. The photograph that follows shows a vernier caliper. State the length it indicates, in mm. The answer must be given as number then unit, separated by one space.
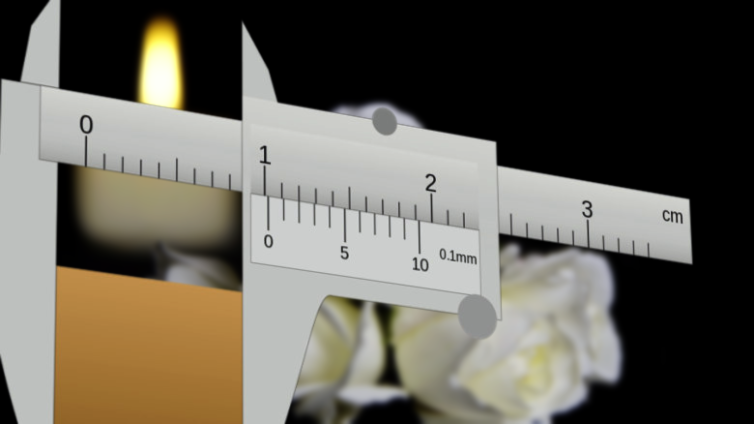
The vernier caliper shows 10.2 mm
